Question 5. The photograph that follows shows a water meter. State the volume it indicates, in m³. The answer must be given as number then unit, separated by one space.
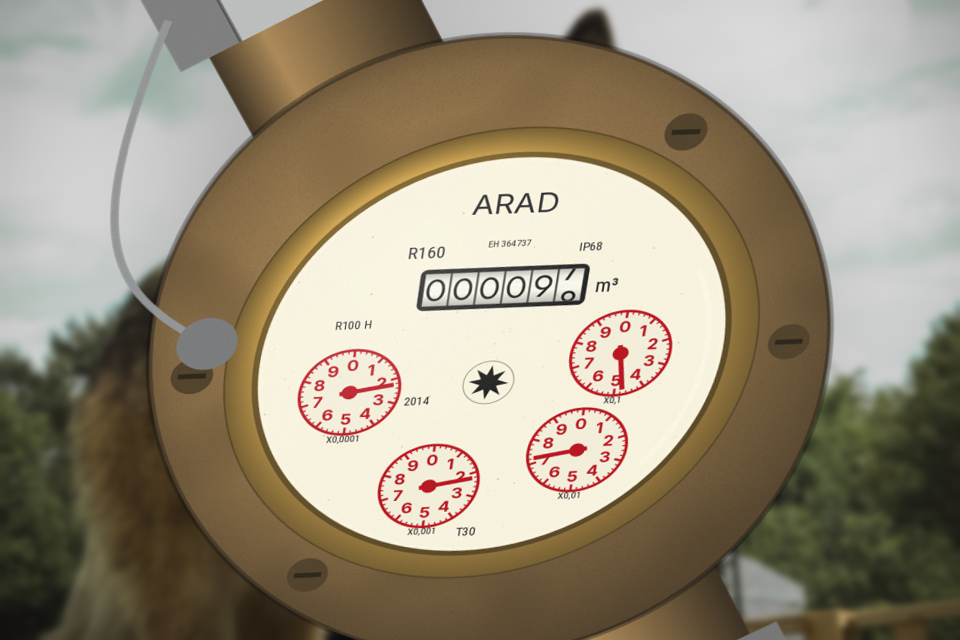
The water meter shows 97.4722 m³
